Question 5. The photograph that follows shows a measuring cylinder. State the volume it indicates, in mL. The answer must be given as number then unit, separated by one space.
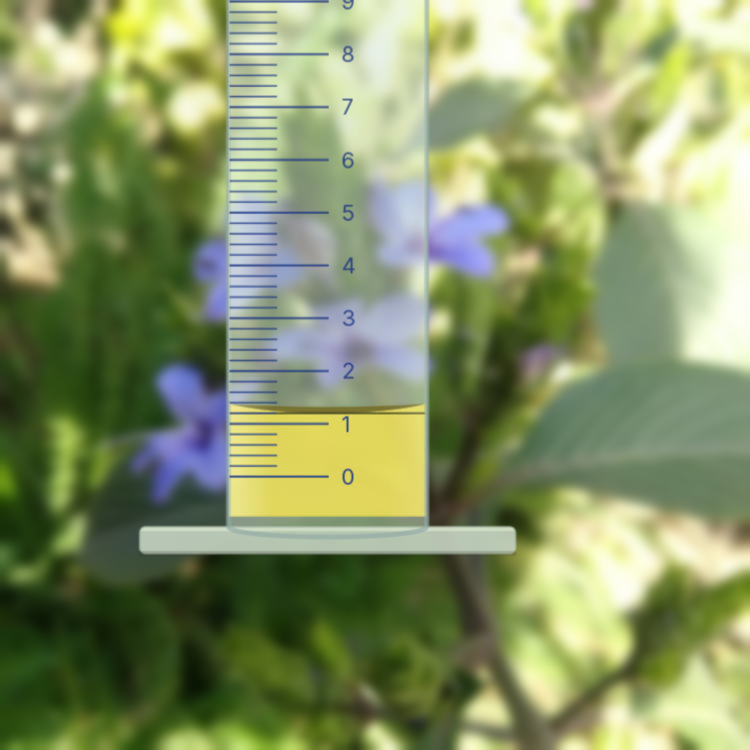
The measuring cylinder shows 1.2 mL
